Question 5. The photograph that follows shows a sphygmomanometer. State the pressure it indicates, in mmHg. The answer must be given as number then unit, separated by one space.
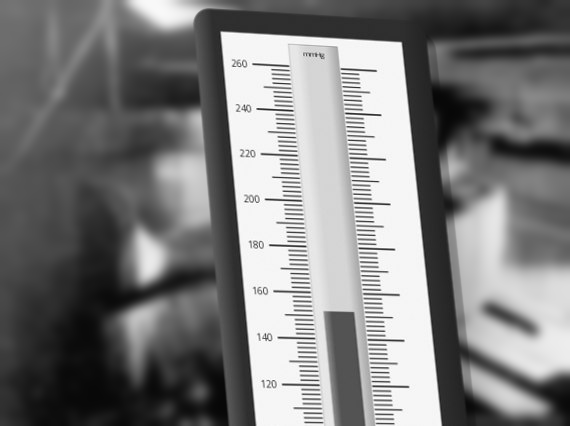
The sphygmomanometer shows 152 mmHg
